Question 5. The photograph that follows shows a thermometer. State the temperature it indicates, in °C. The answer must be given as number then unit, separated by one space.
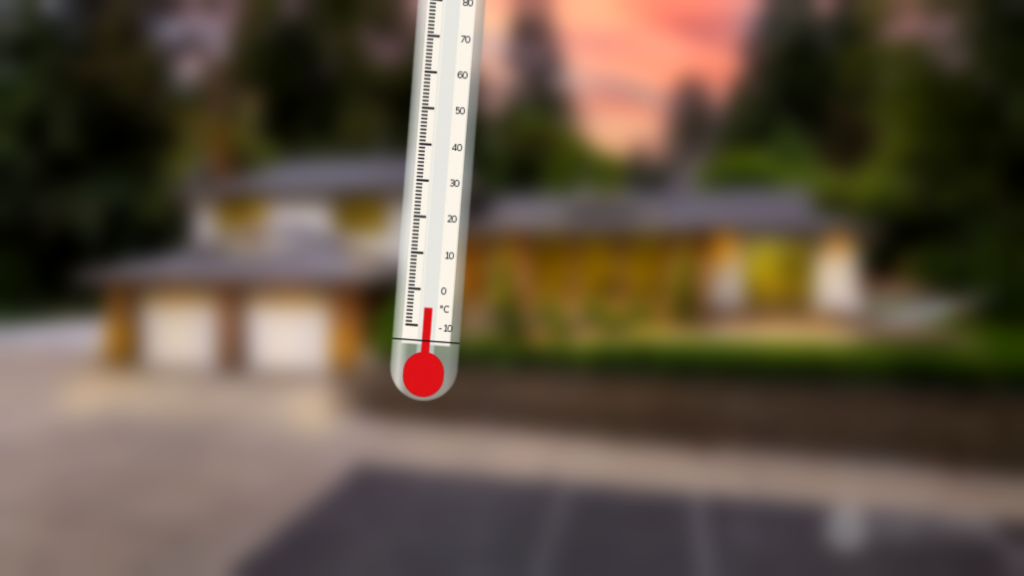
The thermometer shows -5 °C
